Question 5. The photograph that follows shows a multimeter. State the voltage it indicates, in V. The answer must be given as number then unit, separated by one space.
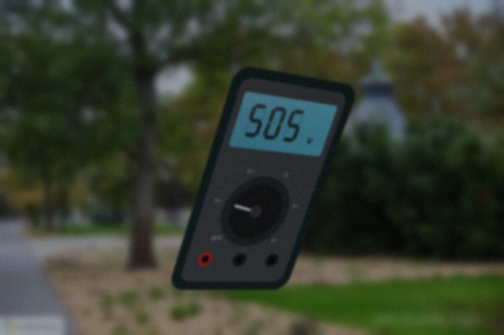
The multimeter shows 505 V
